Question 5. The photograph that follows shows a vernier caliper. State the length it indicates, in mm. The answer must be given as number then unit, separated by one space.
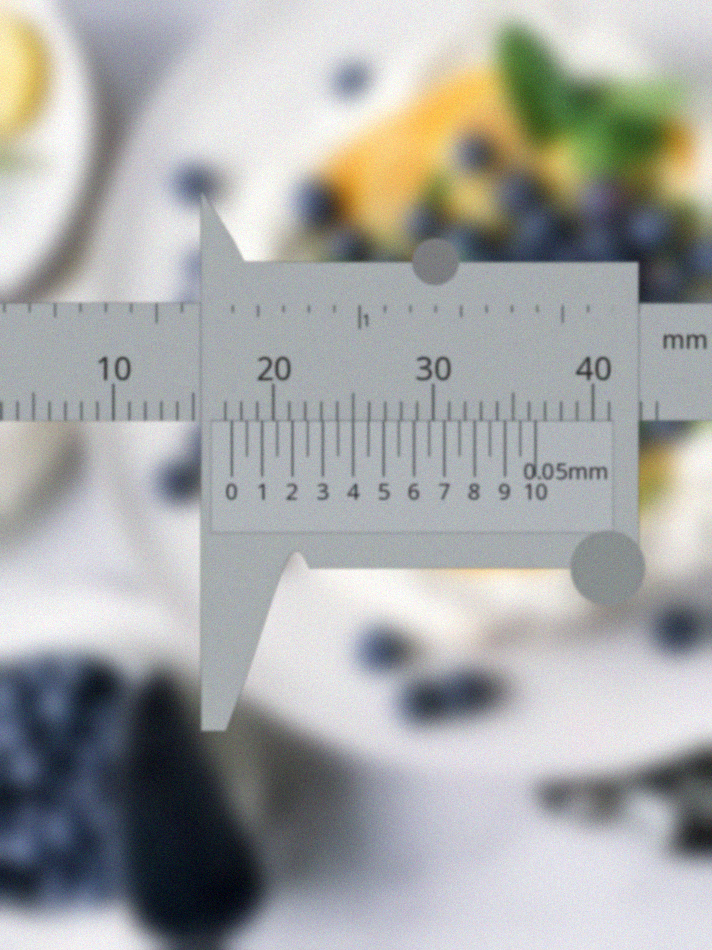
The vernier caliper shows 17.4 mm
